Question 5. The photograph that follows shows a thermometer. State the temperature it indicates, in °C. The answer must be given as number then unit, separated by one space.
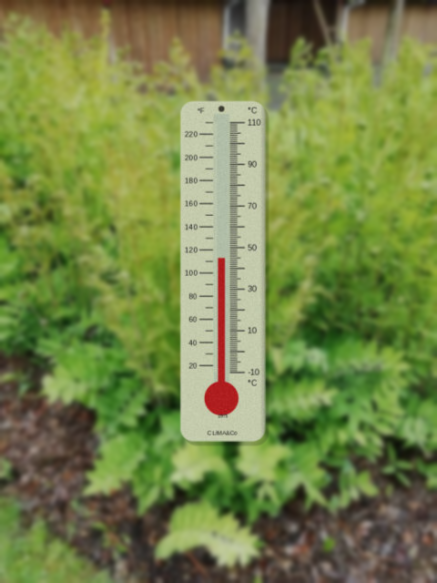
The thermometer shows 45 °C
